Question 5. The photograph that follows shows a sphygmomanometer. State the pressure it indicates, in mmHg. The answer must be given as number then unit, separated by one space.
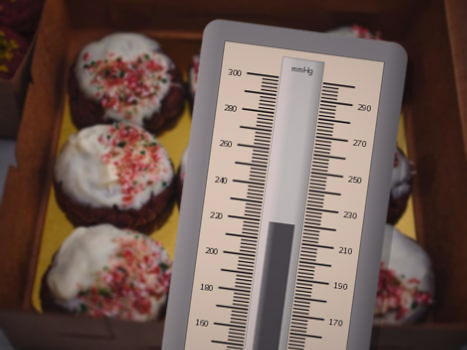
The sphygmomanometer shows 220 mmHg
